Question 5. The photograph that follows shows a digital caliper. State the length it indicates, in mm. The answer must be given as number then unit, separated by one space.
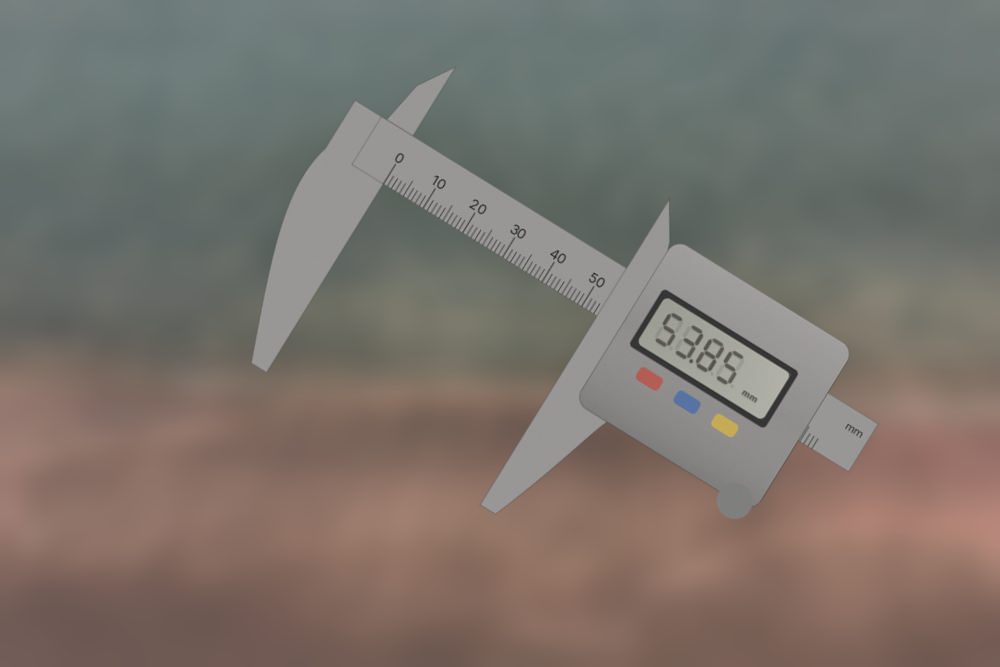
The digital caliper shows 53.85 mm
